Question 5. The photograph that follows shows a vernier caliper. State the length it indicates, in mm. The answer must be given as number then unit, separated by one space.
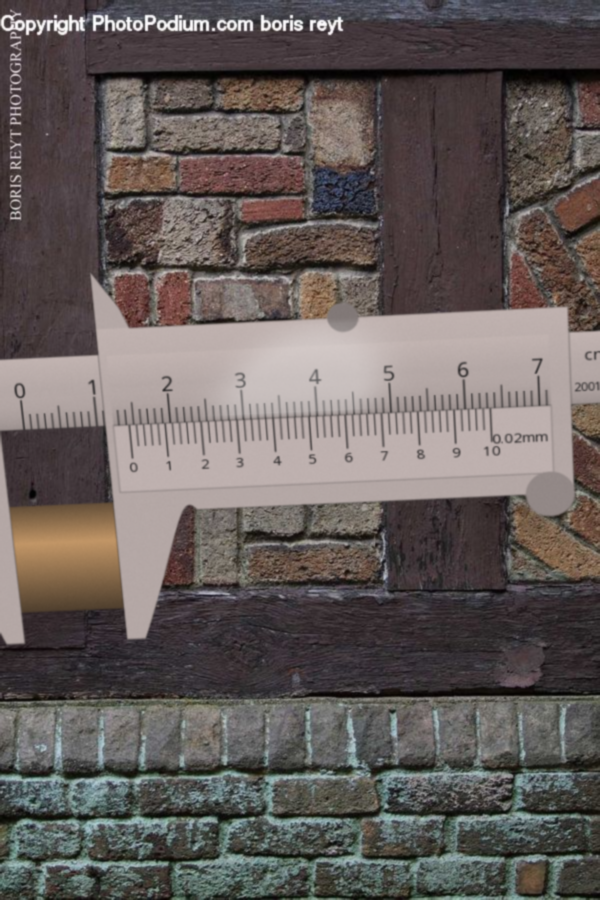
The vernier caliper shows 14.4 mm
